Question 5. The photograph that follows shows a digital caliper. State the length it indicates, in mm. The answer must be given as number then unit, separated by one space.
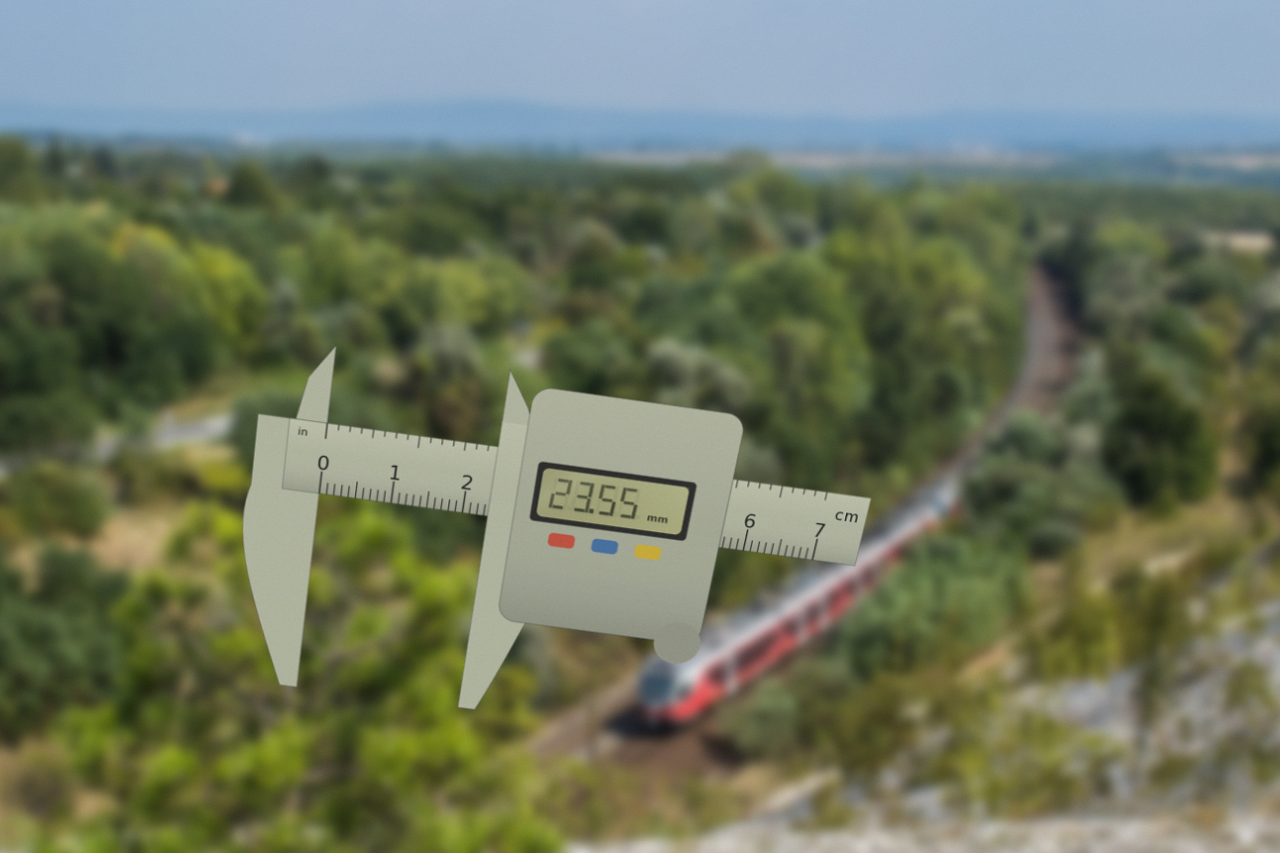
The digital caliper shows 23.55 mm
